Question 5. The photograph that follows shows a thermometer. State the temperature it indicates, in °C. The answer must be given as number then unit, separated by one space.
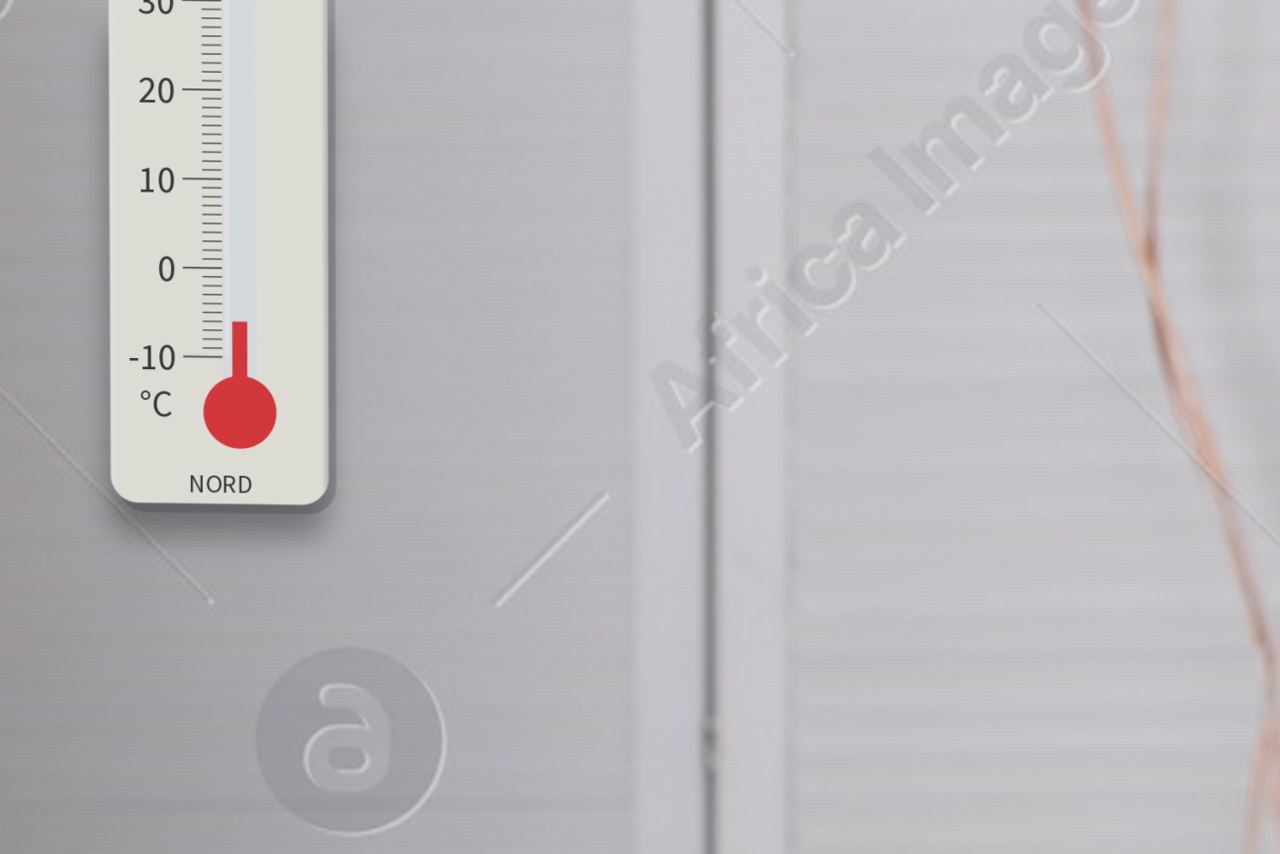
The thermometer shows -6 °C
